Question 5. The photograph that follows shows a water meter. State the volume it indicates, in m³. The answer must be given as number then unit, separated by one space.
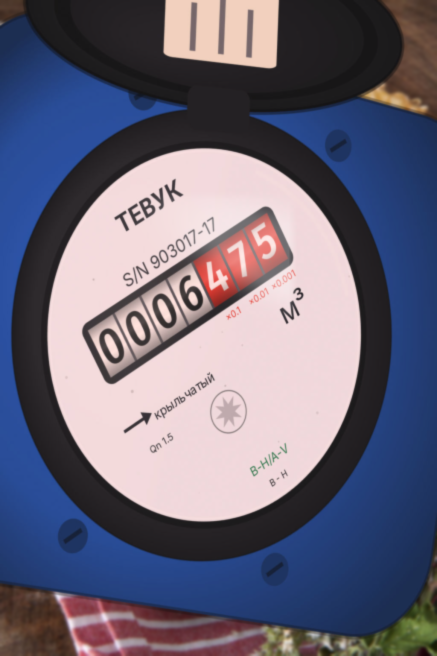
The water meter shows 6.475 m³
